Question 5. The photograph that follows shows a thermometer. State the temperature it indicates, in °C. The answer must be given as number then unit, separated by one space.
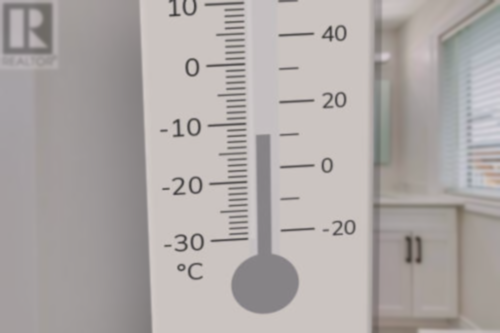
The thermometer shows -12 °C
